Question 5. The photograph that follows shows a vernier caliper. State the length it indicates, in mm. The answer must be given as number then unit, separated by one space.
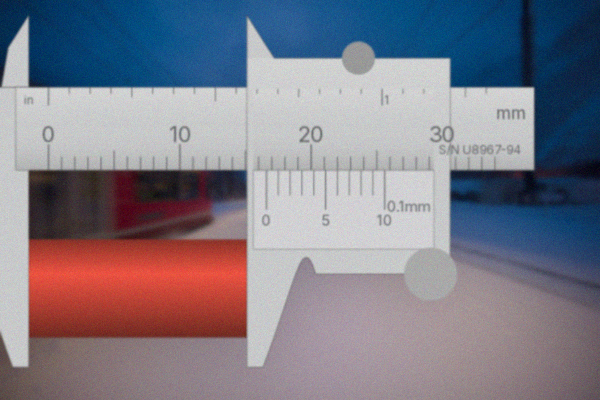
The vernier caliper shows 16.6 mm
